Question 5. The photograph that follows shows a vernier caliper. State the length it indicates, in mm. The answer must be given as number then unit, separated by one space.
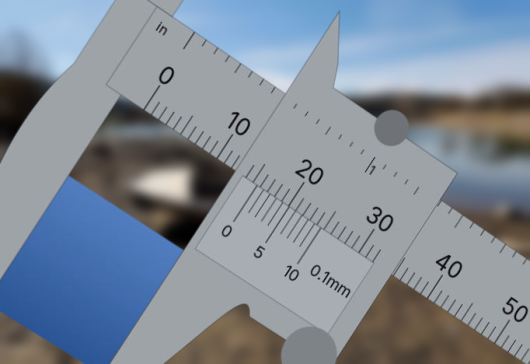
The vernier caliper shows 15.6 mm
